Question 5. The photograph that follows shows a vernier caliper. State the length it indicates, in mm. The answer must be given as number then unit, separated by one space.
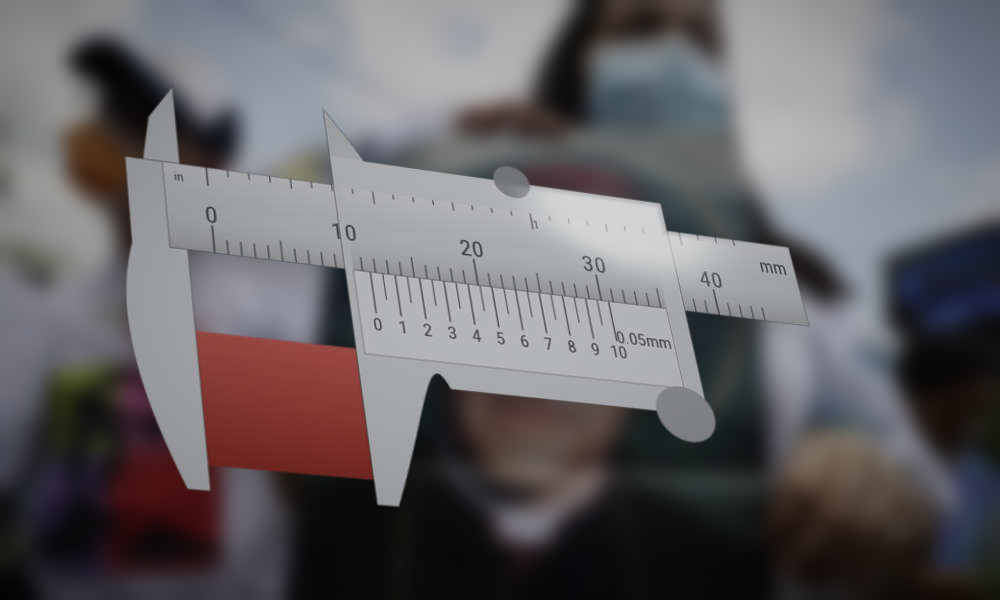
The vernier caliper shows 11.6 mm
